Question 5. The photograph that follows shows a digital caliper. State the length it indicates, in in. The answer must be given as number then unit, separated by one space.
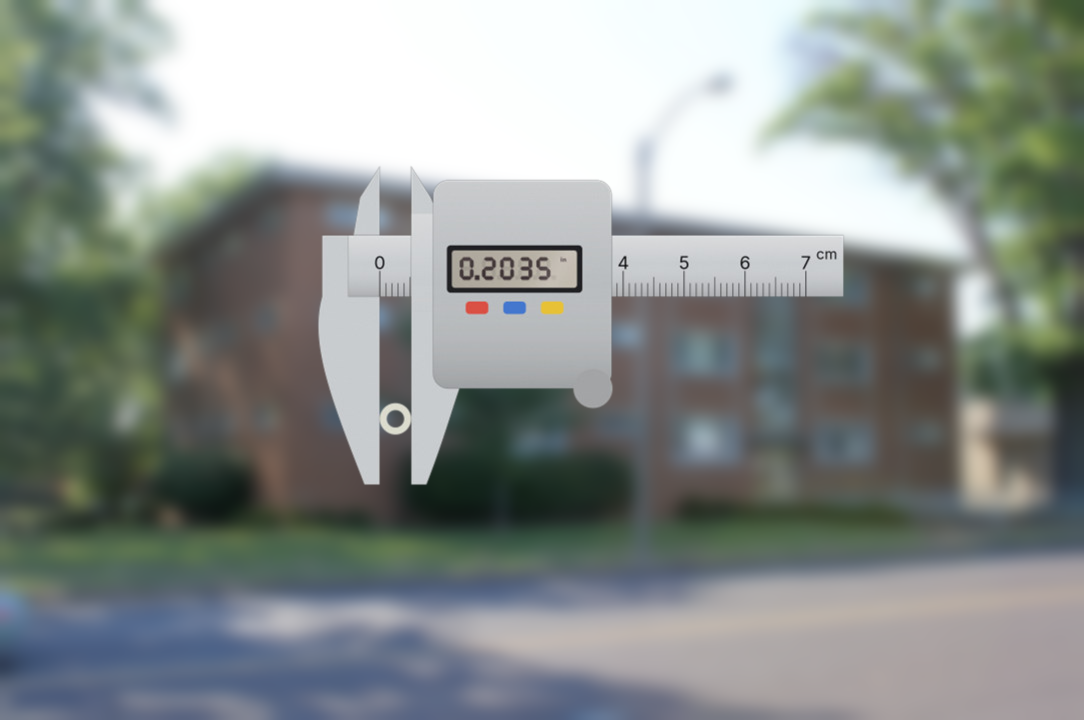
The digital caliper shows 0.2035 in
